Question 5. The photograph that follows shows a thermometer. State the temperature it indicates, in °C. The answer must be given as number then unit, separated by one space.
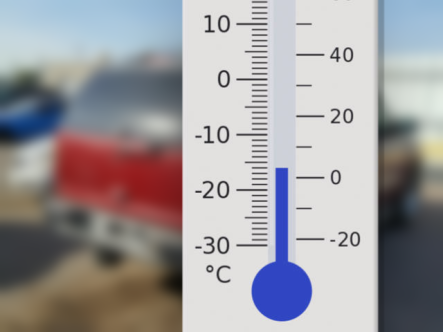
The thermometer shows -16 °C
